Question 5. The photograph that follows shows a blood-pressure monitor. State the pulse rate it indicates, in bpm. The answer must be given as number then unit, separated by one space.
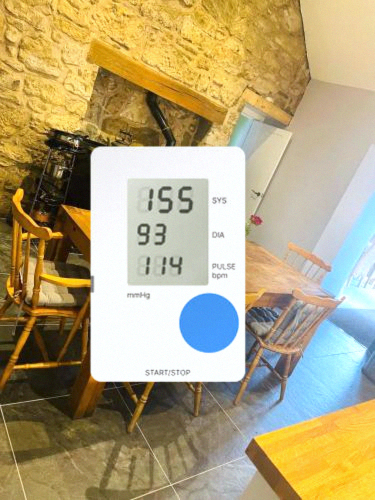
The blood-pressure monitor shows 114 bpm
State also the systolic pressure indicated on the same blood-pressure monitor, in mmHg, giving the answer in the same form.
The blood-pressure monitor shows 155 mmHg
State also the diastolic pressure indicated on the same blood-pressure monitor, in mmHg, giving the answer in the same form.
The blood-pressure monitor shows 93 mmHg
